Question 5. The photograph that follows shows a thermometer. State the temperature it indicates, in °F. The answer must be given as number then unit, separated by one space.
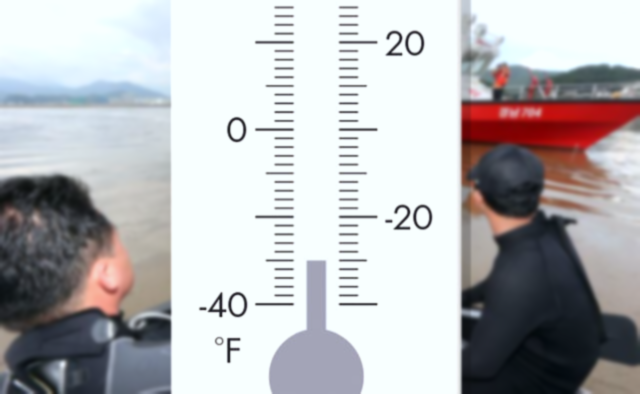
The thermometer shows -30 °F
